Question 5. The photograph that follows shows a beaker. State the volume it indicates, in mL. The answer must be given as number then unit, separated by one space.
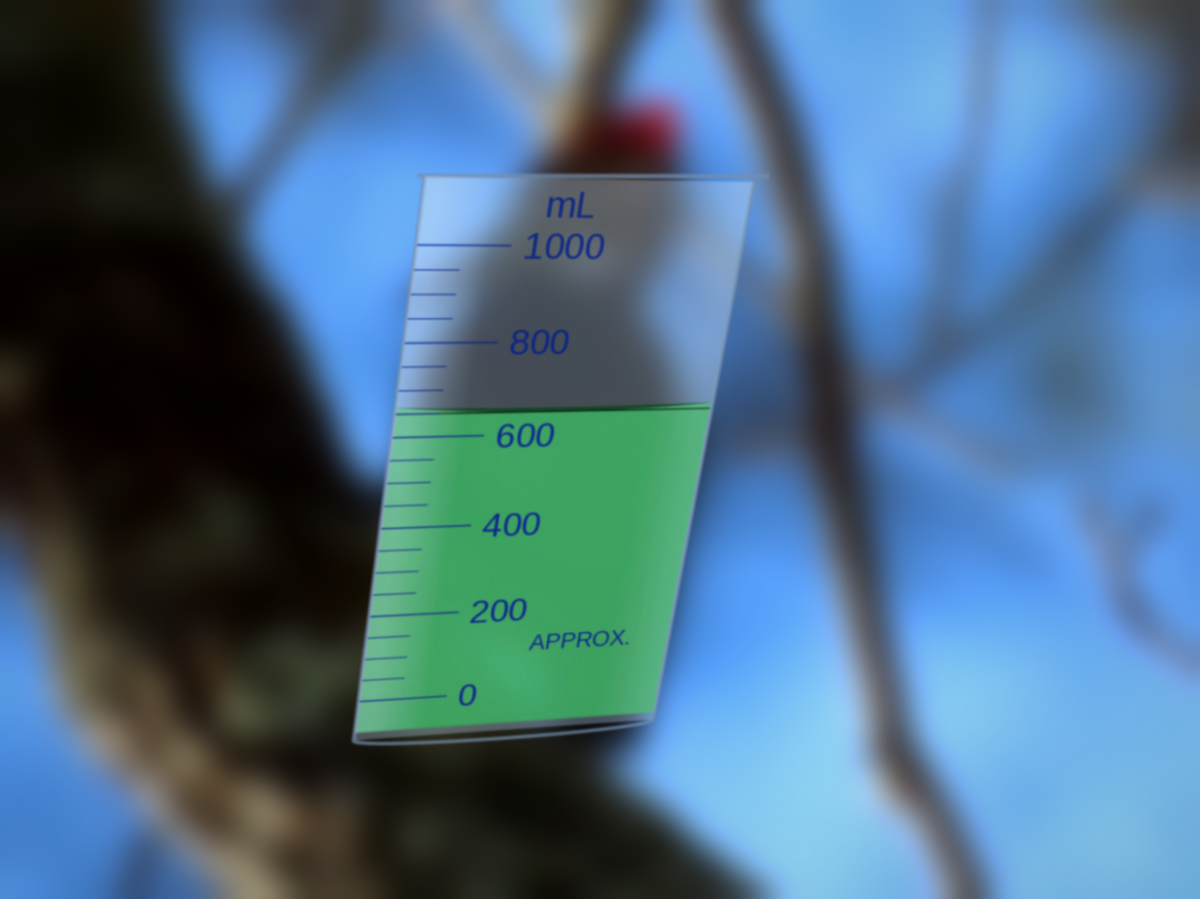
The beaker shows 650 mL
